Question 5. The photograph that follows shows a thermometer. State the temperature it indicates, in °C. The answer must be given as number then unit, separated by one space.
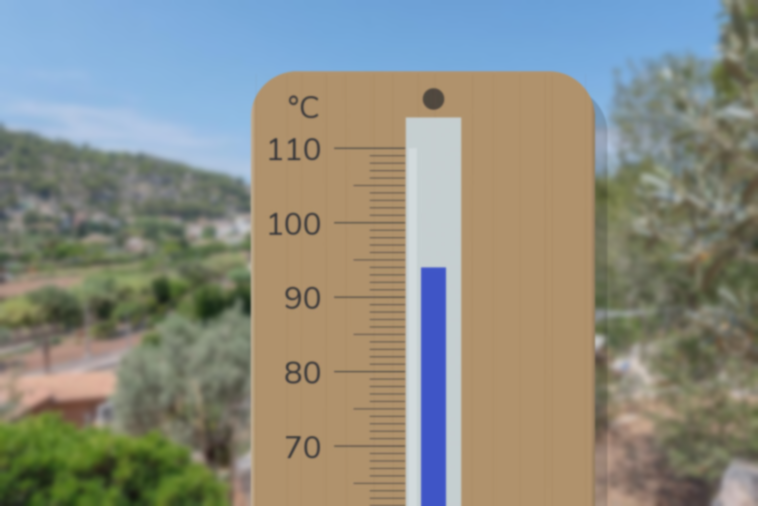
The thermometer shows 94 °C
